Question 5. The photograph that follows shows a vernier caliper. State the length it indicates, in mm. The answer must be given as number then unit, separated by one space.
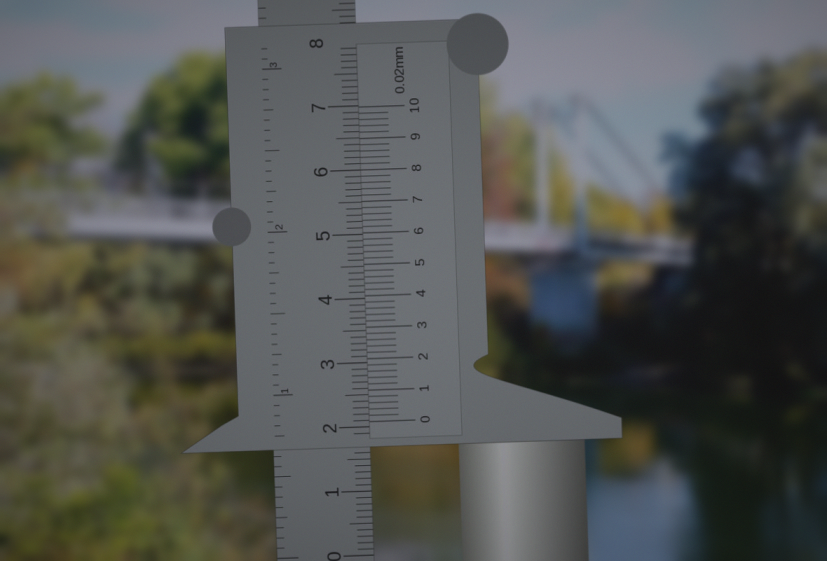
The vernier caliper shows 20.8 mm
